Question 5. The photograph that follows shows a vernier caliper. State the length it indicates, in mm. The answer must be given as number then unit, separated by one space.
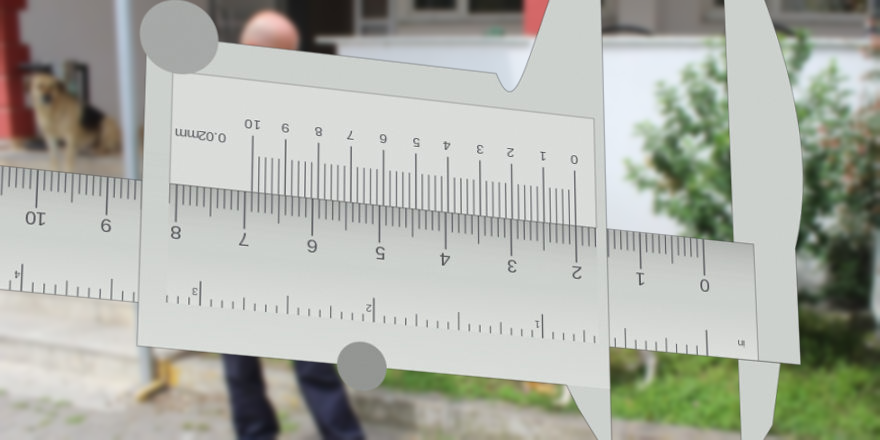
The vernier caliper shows 20.0 mm
